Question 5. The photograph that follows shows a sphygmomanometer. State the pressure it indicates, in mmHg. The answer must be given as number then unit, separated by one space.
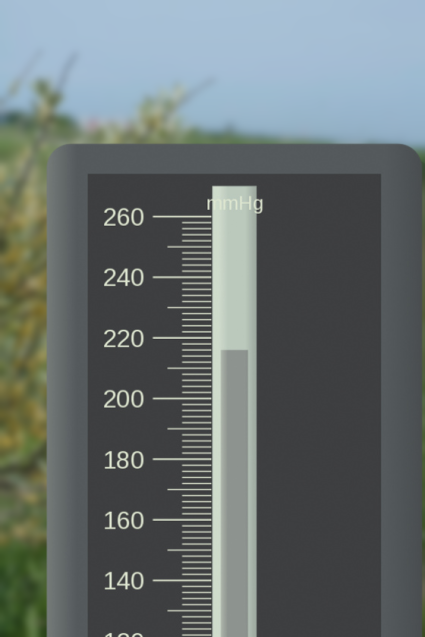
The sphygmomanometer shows 216 mmHg
